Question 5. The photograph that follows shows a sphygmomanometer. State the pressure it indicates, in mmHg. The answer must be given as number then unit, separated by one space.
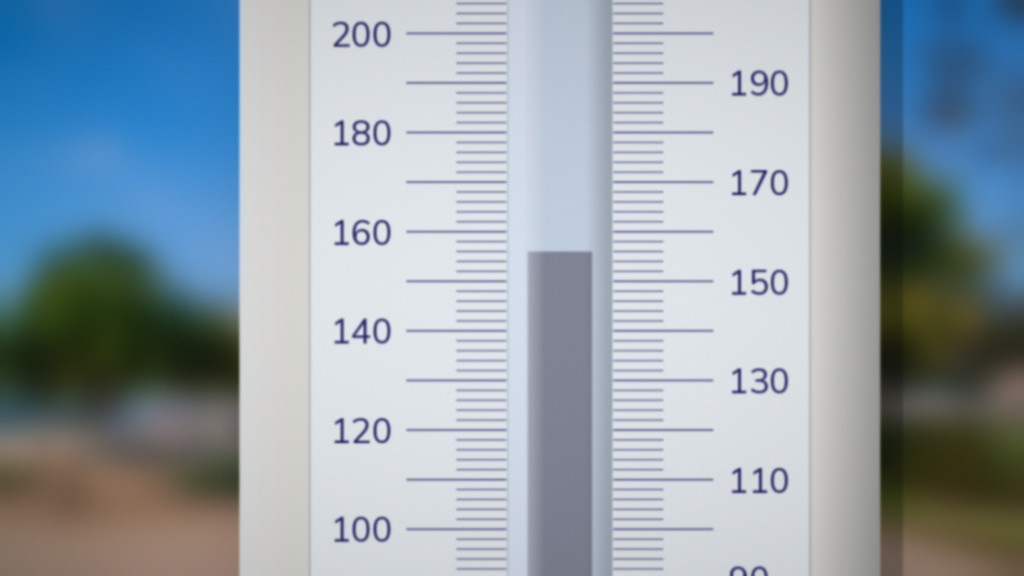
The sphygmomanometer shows 156 mmHg
